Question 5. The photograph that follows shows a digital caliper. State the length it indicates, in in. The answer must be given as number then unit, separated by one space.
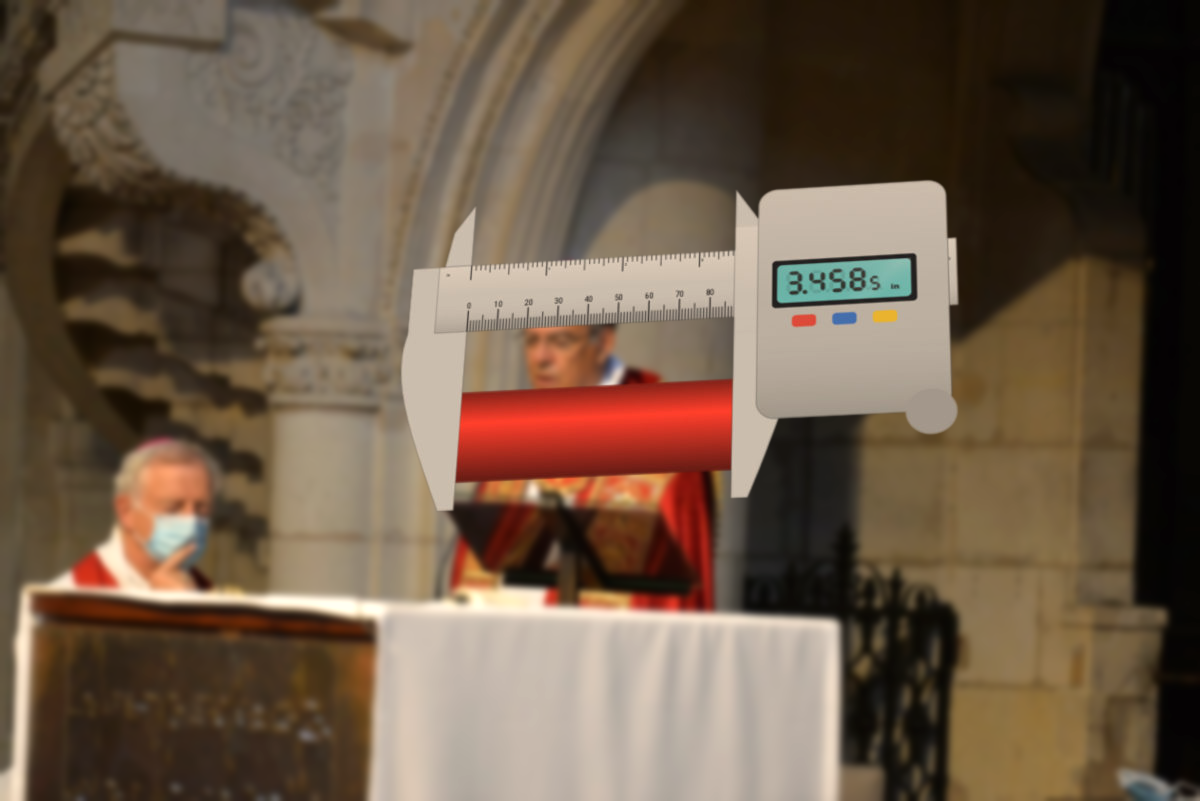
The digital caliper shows 3.4585 in
